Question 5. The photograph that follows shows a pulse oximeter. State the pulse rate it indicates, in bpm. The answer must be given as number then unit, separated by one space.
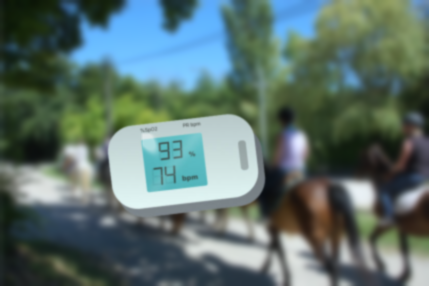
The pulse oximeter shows 74 bpm
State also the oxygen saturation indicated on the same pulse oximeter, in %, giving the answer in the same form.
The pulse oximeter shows 93 %
